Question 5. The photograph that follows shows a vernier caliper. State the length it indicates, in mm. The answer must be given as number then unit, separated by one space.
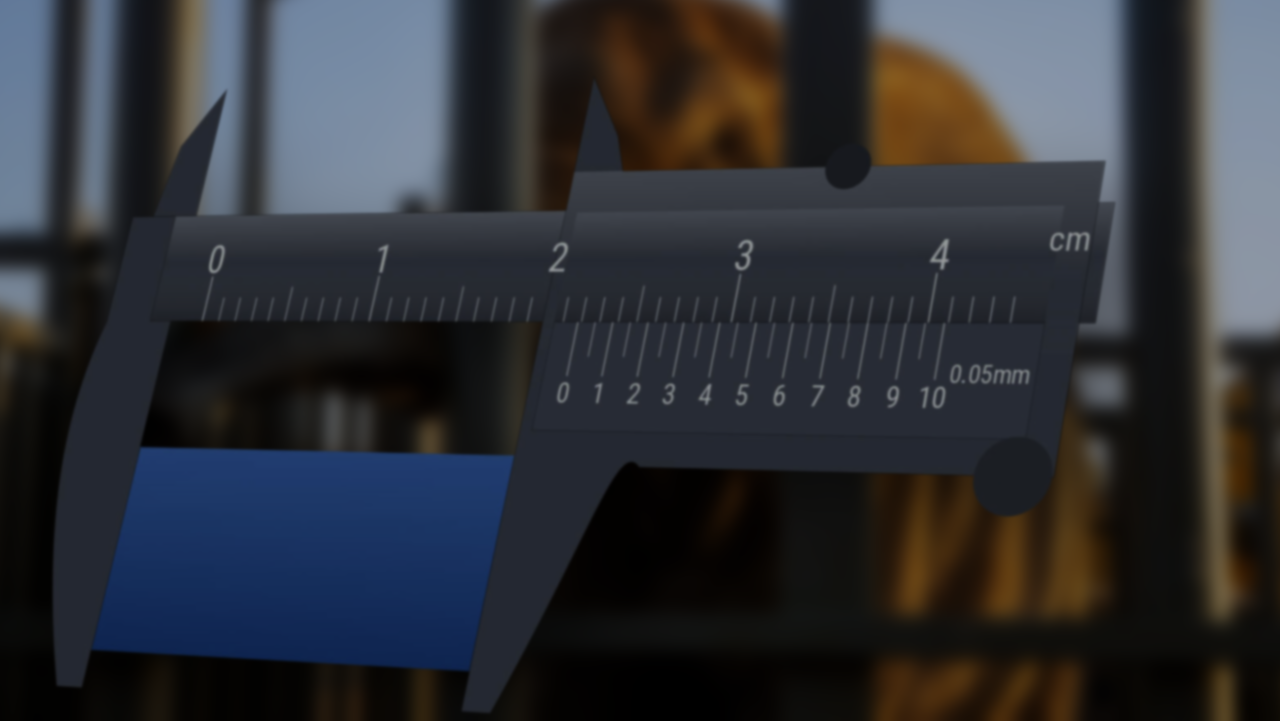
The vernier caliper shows 21.8 mm
